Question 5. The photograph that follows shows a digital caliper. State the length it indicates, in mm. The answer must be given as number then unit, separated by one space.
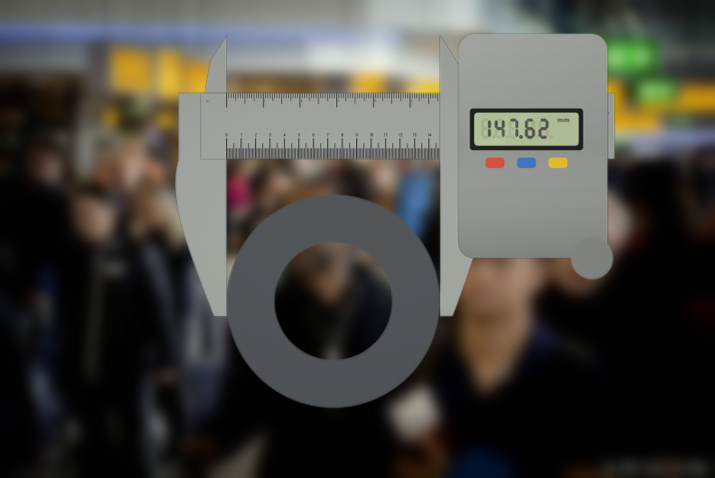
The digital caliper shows 147.62 mm
